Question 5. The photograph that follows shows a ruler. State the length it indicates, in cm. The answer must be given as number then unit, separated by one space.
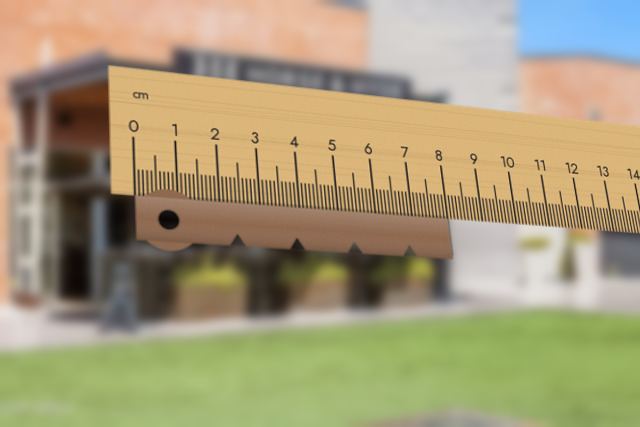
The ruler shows 8 cm
